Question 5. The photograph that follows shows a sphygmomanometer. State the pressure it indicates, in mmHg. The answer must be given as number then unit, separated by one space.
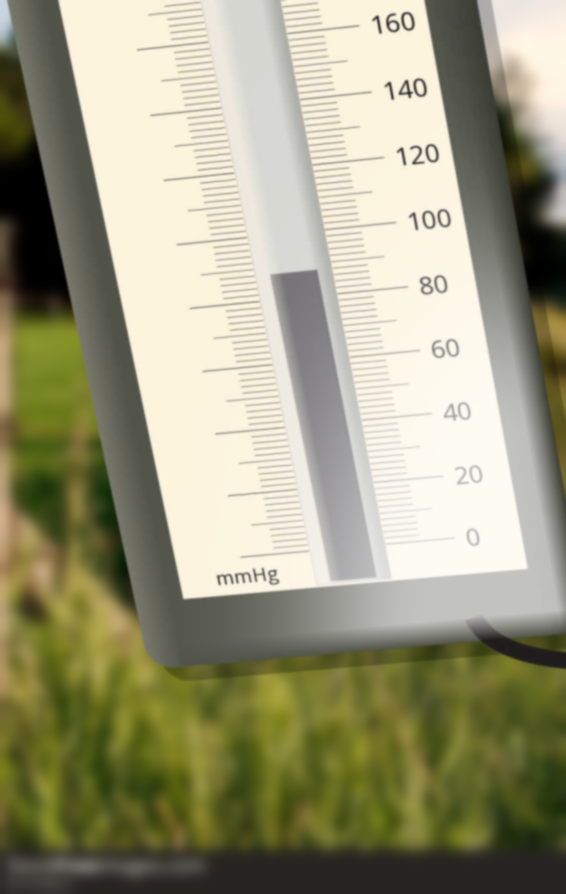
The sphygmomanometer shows 88 mmHg
